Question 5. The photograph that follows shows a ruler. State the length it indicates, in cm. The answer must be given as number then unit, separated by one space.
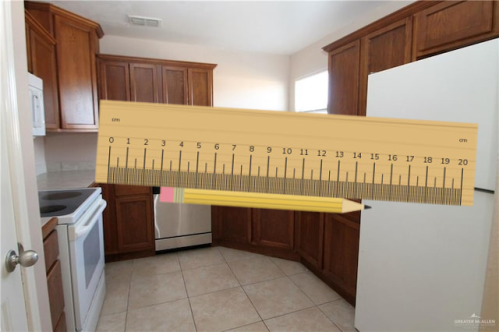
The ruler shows 12 cm
